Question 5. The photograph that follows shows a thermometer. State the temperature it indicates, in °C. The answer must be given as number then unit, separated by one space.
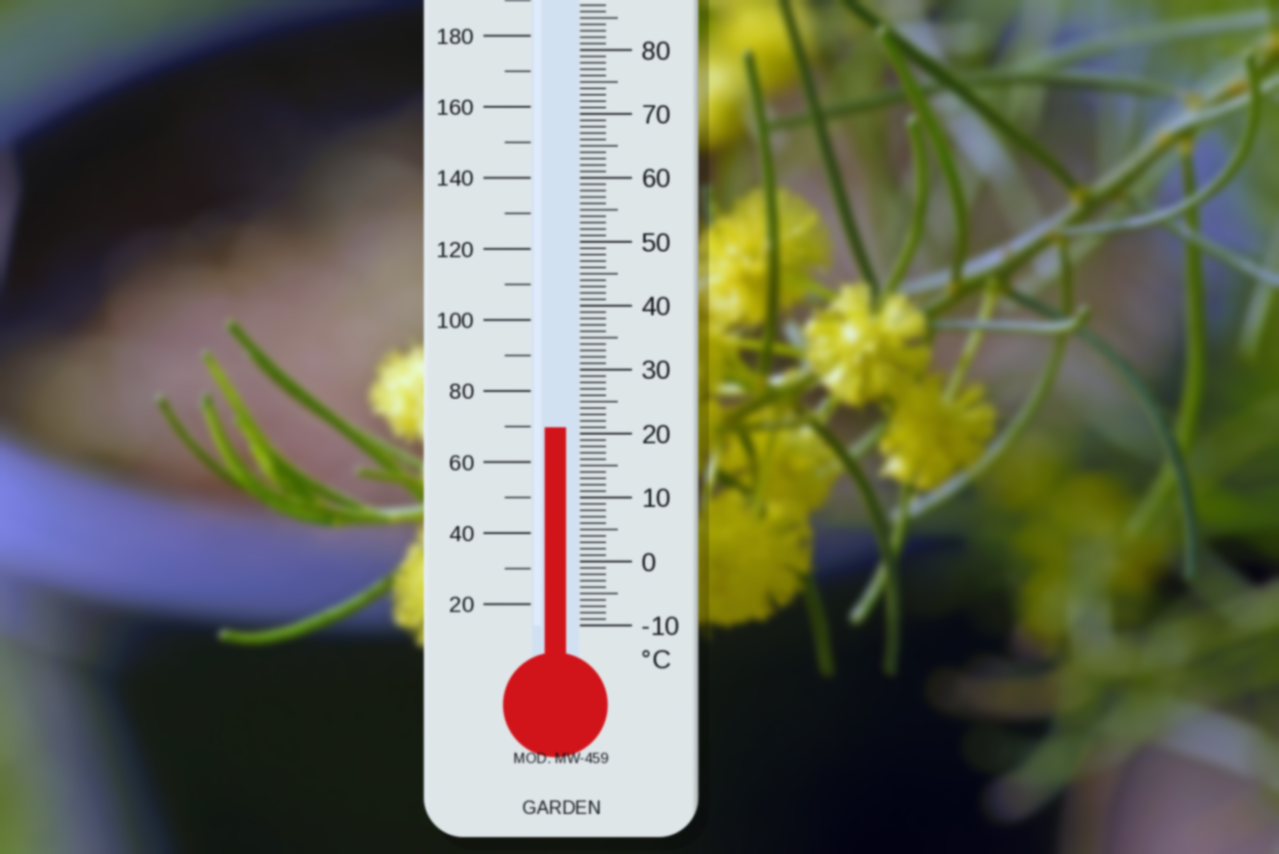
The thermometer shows 21 °C
